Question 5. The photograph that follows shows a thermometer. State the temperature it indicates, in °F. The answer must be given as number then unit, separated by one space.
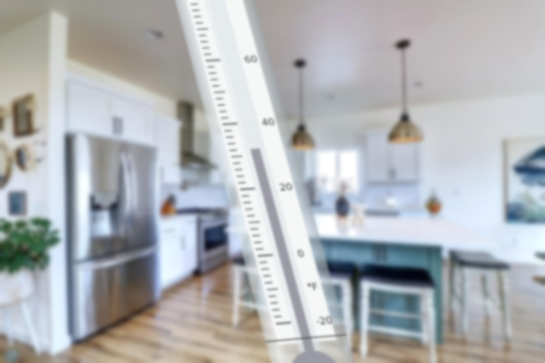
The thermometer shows 32 °F
